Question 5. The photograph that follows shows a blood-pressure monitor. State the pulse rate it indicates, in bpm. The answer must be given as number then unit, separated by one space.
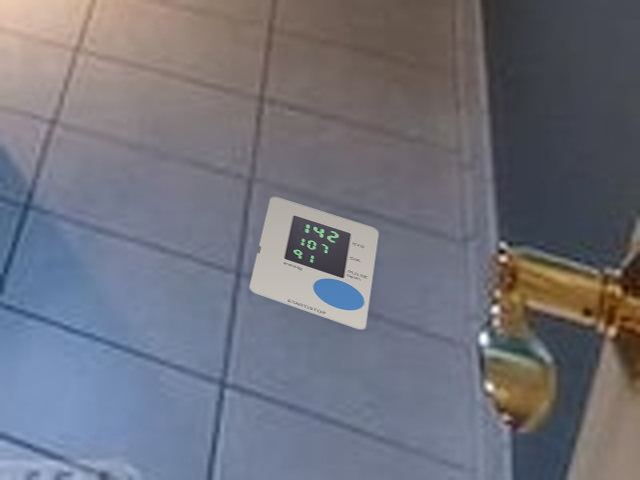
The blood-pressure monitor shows 91 bpm
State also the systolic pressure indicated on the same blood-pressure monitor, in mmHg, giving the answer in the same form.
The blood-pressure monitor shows 142 mmHg
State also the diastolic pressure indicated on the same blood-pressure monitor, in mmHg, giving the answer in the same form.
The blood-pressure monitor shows 107 mmHg
